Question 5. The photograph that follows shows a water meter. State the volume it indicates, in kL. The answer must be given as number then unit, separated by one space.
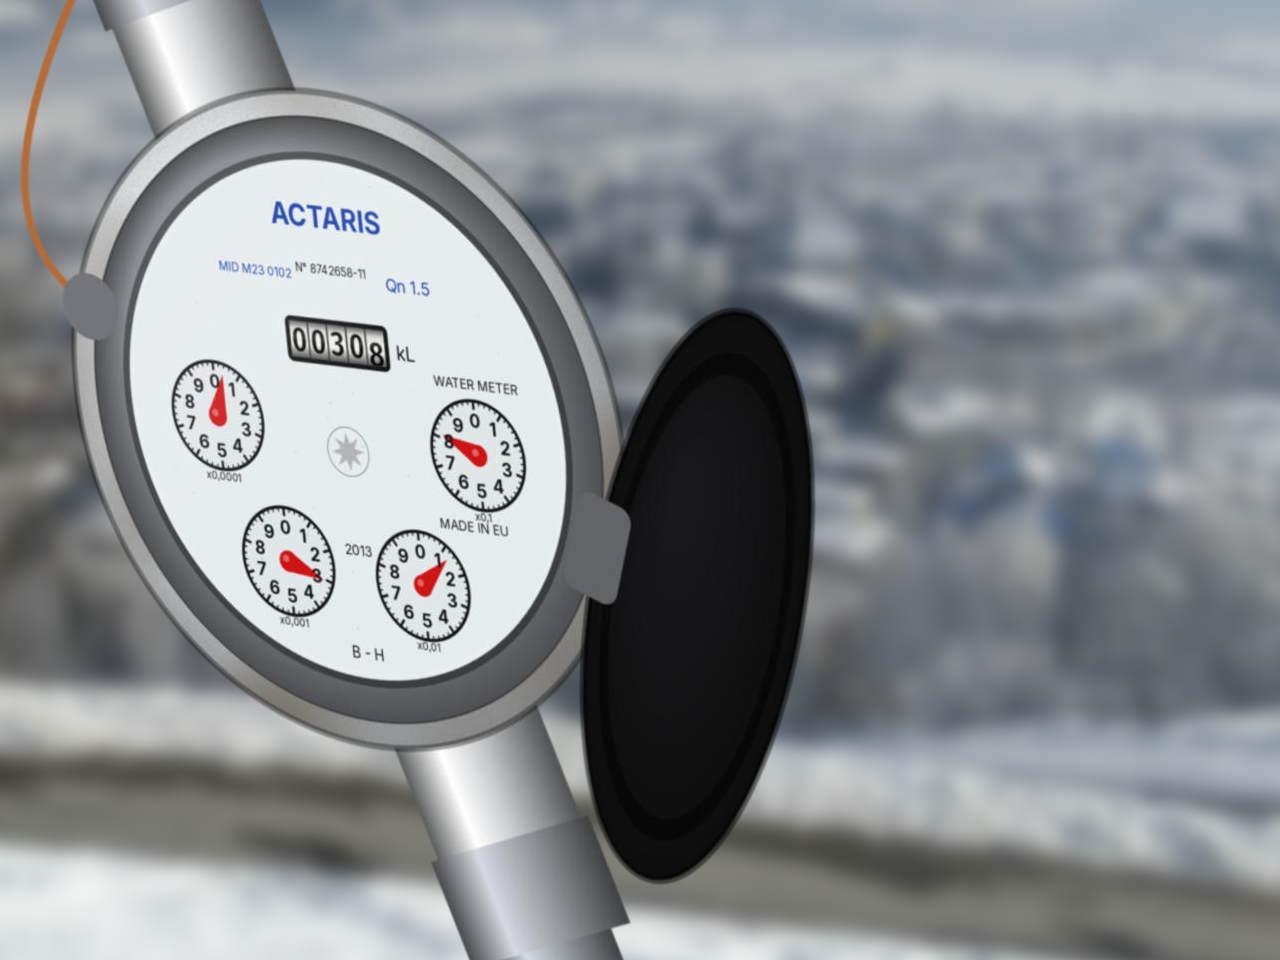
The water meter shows 307.8130 kL
